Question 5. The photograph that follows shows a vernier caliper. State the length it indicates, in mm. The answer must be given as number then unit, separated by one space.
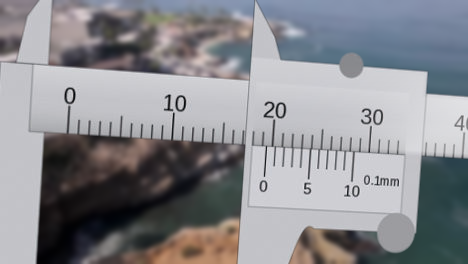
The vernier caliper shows 19.4 mm
